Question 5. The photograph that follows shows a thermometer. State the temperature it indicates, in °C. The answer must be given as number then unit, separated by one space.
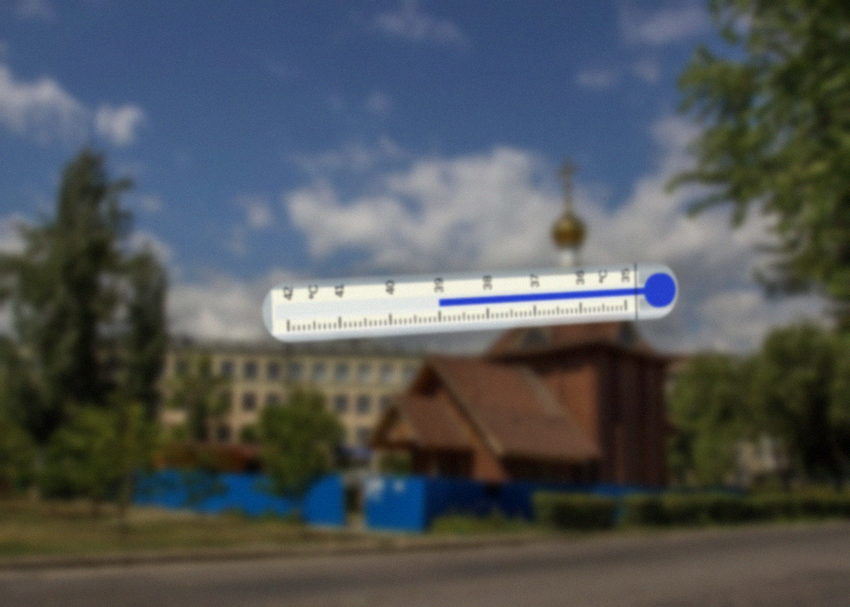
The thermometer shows 39 °C
